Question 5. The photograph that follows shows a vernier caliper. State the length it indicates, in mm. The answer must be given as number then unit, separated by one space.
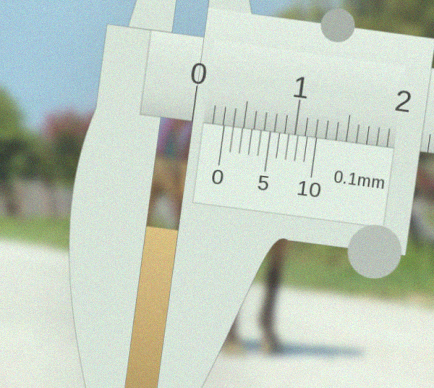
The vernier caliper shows 3.1 mm
